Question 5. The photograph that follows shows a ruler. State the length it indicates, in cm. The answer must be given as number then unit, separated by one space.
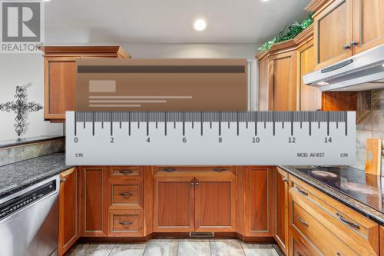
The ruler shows 9.5 cm
